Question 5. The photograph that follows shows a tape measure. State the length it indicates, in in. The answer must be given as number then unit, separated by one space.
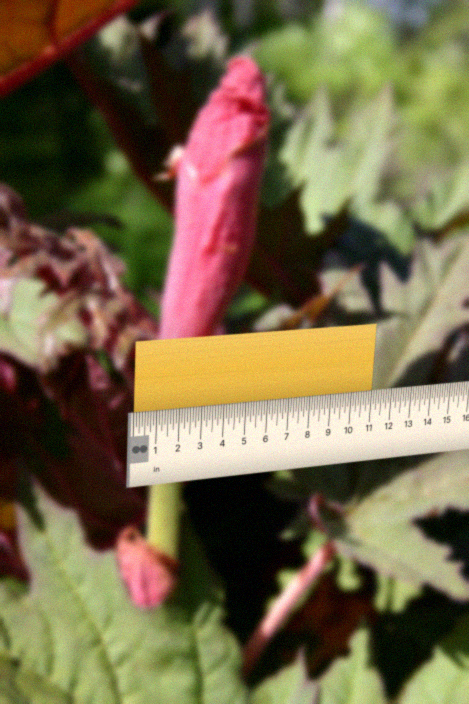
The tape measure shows 11 in
